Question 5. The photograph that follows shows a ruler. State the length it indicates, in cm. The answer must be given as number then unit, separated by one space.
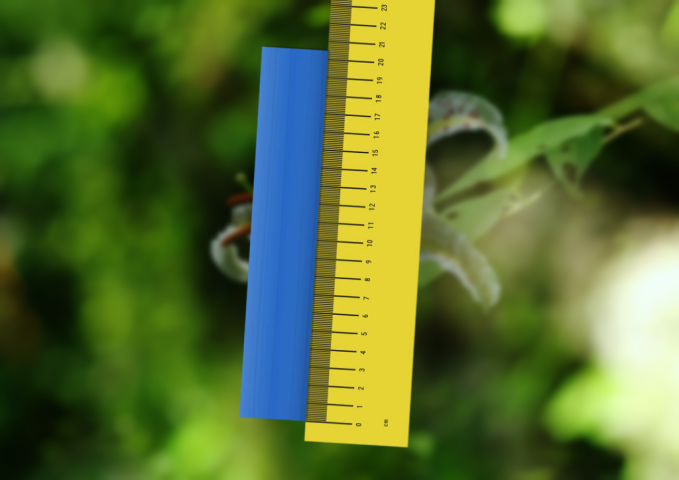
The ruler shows 20.5 cm
